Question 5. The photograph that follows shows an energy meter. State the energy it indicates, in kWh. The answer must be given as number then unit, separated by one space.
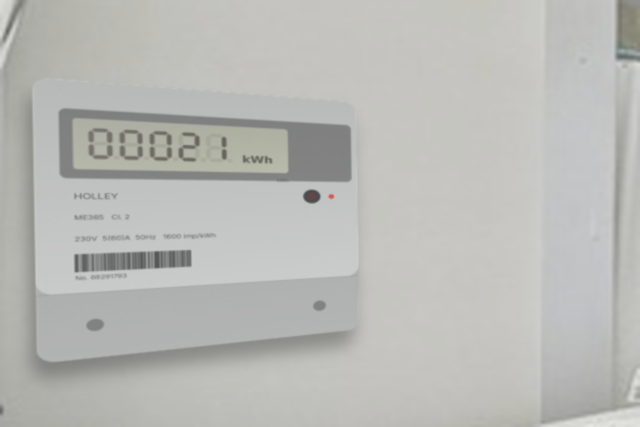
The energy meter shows 21 kWh
